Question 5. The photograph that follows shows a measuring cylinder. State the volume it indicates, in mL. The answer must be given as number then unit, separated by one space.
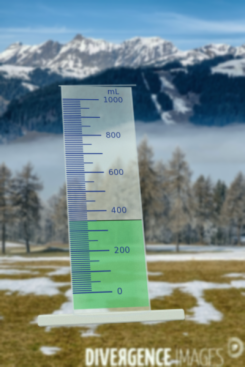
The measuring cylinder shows 350 mL
